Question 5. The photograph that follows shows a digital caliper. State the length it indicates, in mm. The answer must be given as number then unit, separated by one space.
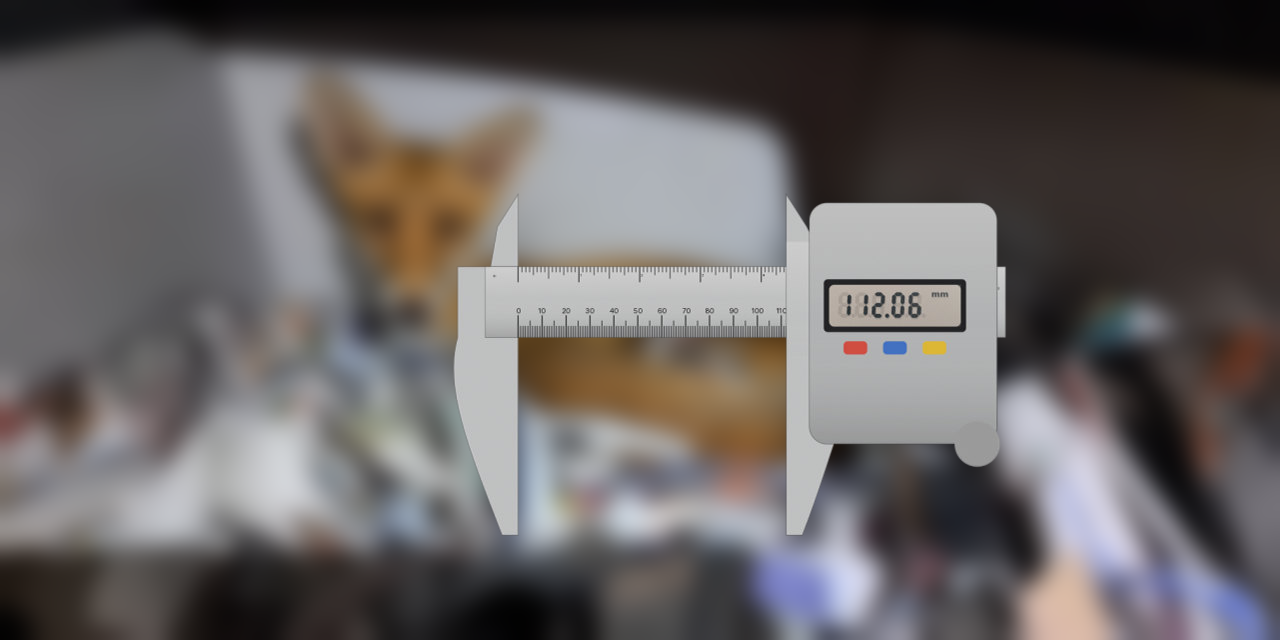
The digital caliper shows 112.06 mm
